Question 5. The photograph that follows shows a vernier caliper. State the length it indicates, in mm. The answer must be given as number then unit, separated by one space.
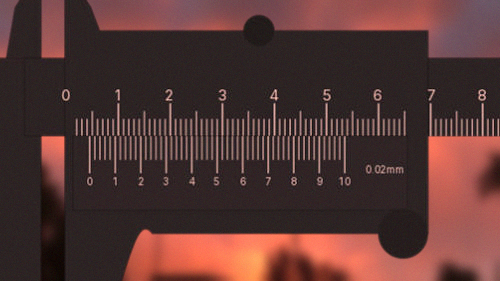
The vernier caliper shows 4.5 mm
